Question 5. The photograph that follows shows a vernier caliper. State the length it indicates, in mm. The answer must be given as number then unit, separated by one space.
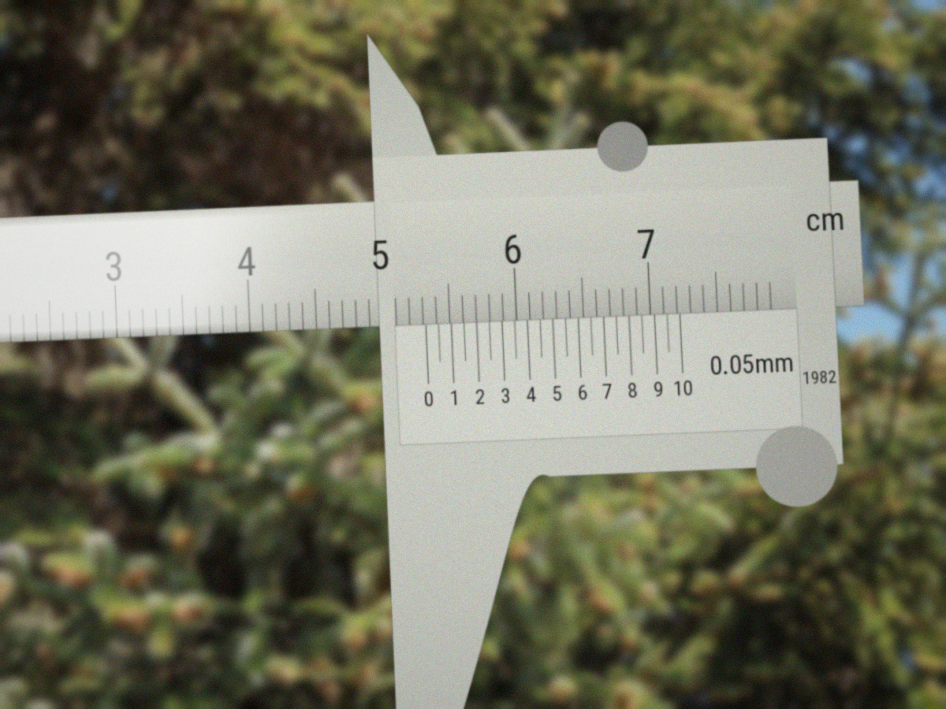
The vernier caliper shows 53.2 mm
